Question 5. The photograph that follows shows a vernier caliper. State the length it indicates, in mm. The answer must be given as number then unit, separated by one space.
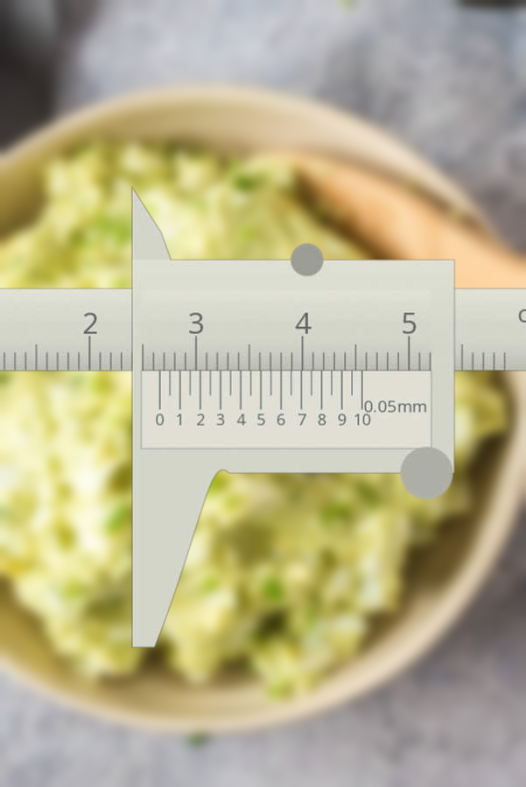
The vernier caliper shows 26.6 mm
